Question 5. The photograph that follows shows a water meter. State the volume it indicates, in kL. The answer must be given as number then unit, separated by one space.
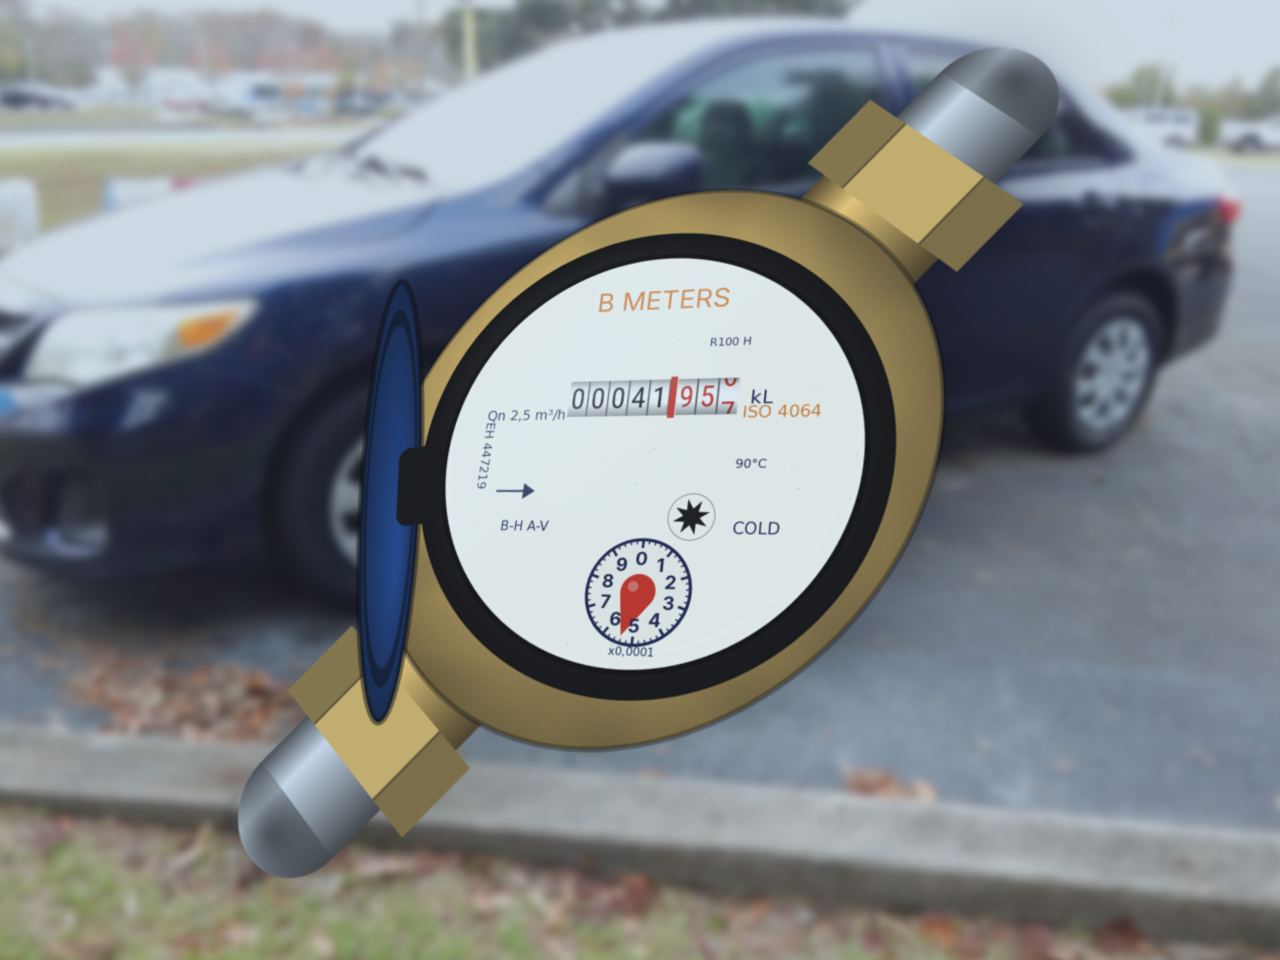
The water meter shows 41.9565 kL
